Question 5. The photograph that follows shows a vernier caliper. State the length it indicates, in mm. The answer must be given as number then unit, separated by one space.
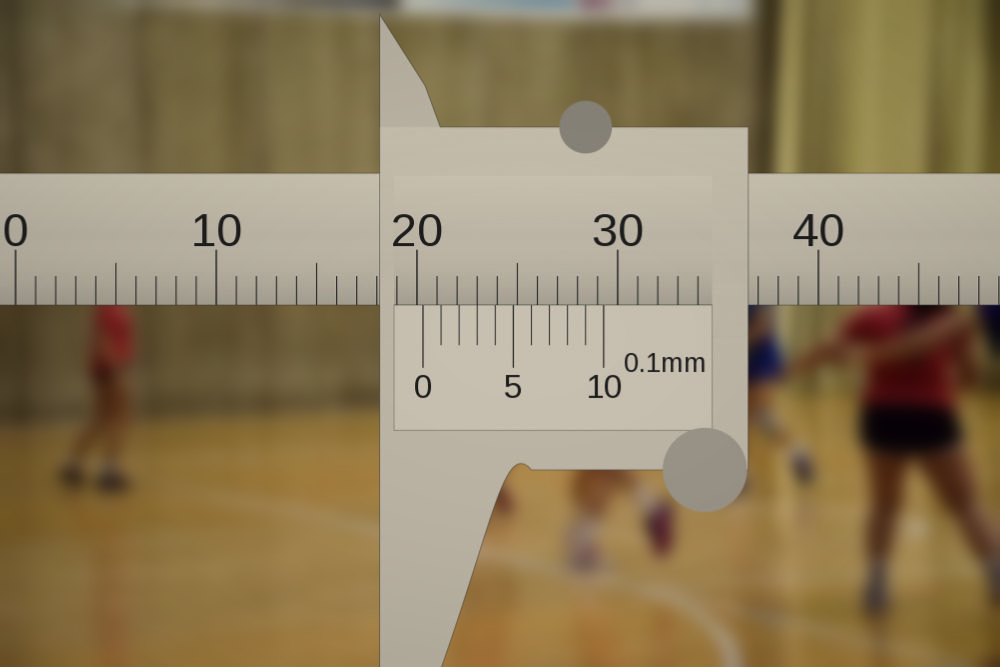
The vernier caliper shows 20.3 mm
